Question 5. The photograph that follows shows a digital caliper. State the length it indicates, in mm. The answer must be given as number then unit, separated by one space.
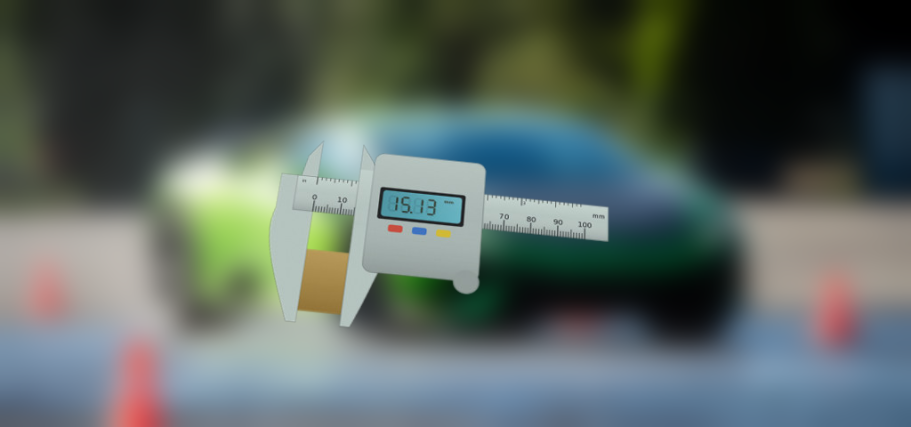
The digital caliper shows 15.13 mm
